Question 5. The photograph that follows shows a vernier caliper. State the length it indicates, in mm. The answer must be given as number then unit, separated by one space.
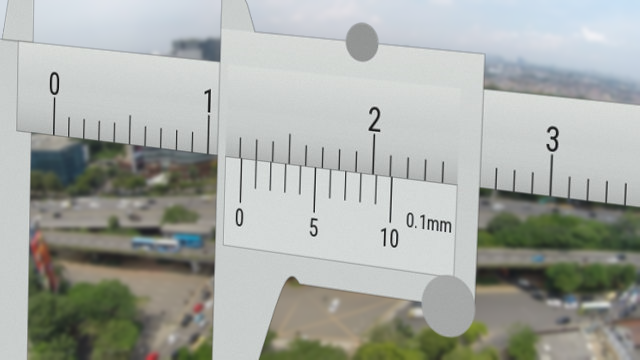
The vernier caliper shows 12.1 mm
